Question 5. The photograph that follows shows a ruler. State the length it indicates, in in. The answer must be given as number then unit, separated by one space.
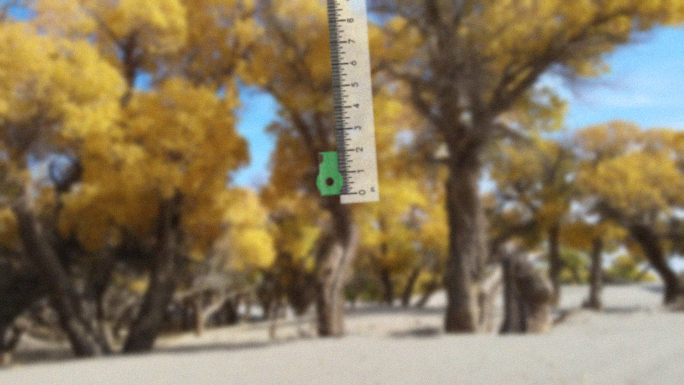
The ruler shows 2 in
